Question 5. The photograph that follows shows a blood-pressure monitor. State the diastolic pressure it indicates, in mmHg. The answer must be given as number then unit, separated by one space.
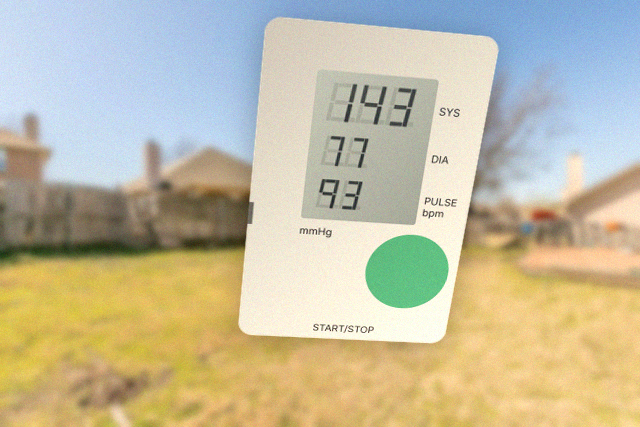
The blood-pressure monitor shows 77 mmHg
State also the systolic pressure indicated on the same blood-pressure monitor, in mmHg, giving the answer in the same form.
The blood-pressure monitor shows 143 mmHg
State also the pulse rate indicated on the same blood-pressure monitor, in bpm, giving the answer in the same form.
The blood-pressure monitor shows 93 bpm
